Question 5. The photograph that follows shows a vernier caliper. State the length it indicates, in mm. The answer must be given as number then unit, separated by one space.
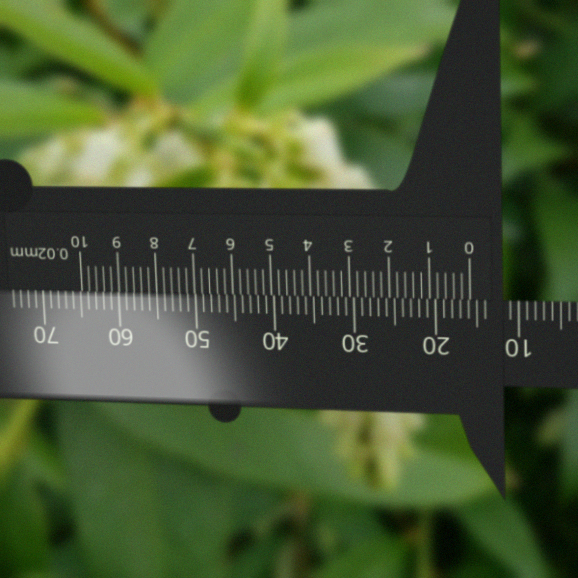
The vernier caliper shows 15.8 mm
